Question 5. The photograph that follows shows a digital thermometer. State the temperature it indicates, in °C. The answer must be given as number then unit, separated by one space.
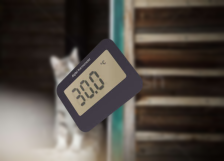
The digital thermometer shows 30.0 °C
